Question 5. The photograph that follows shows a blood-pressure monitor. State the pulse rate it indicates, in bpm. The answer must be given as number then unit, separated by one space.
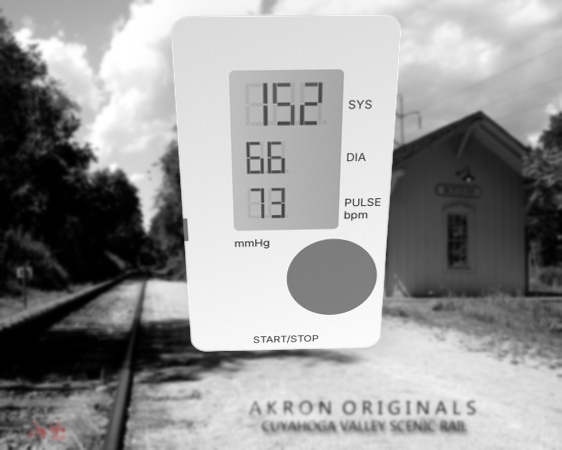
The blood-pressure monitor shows 73 bpm
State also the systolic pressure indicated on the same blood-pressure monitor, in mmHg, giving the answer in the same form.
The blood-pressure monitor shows 152 mmHg
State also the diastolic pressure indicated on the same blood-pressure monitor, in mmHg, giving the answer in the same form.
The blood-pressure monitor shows 66 mmHg
